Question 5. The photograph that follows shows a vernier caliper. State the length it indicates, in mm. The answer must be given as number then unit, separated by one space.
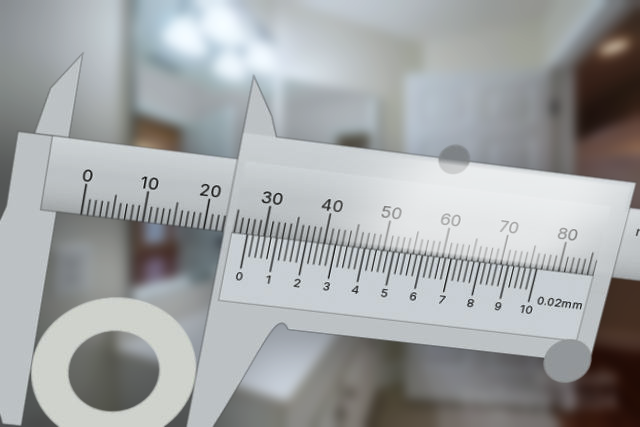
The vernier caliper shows 27.2 mm
